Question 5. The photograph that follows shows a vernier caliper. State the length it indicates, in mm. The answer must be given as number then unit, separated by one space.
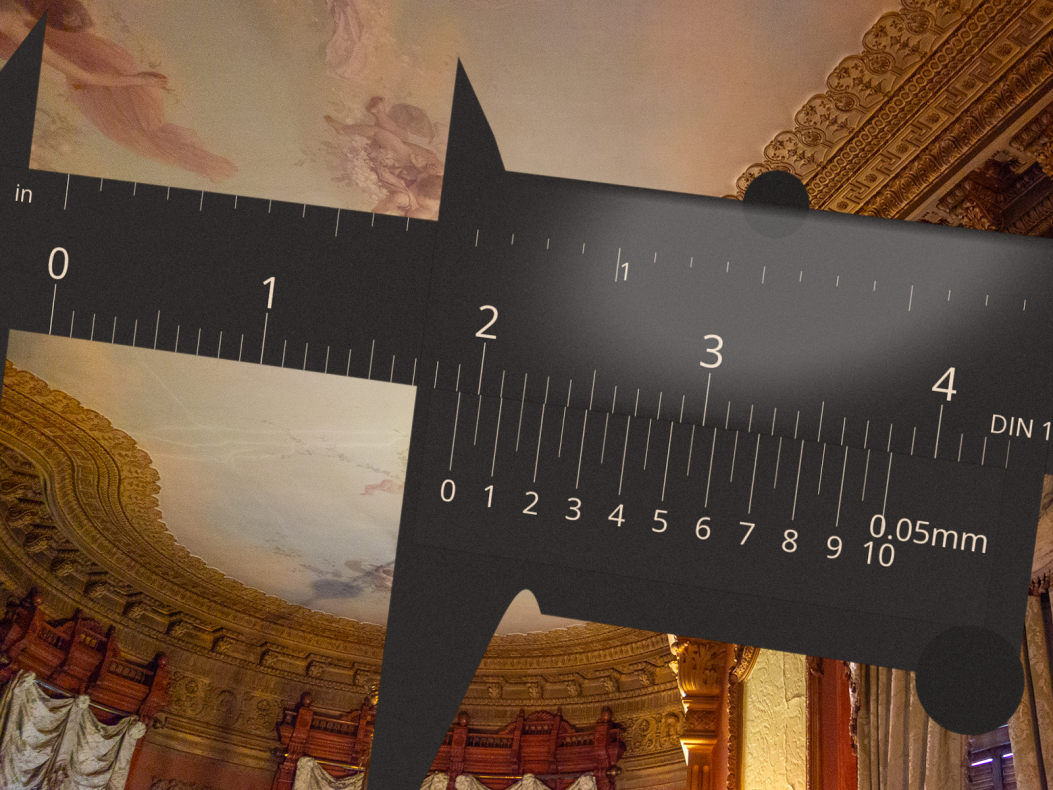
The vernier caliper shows 19.15 mm
